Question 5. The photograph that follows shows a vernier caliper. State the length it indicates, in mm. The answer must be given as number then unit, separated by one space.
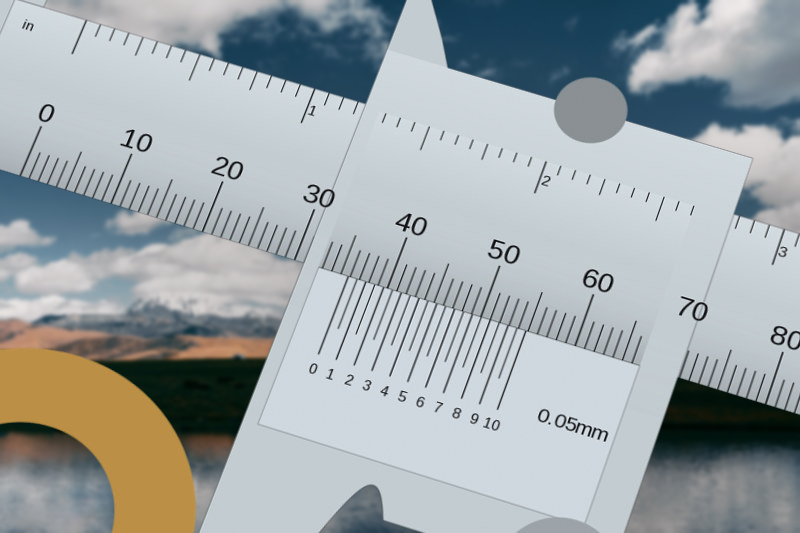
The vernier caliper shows 35.8 mm
